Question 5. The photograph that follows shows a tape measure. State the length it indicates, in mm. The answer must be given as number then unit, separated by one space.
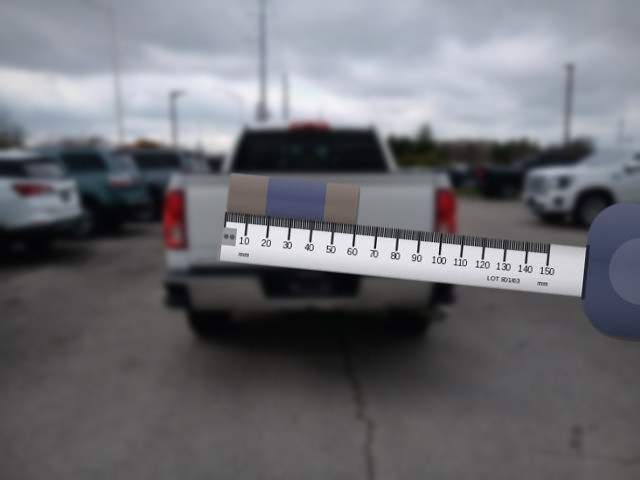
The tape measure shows 60 mm
